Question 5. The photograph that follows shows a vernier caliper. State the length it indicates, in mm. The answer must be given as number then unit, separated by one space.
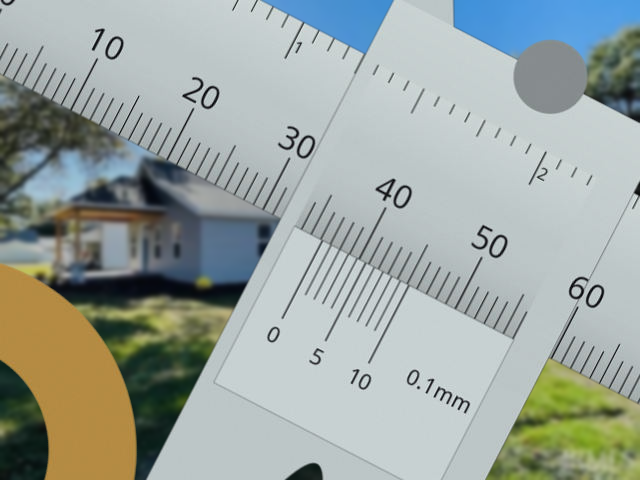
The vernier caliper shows 36.2 mm
